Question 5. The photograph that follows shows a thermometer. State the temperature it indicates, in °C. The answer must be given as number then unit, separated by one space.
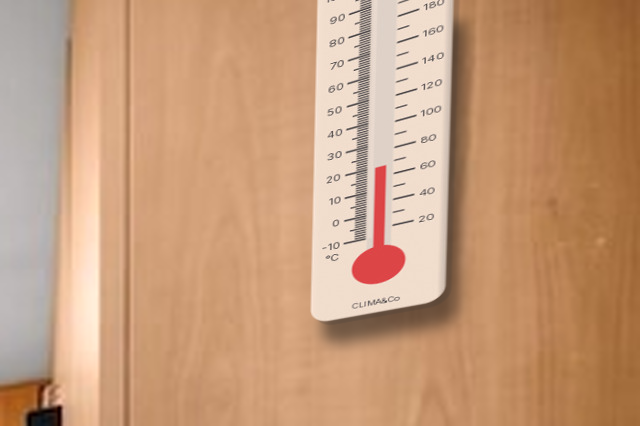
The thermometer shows 20 °C
